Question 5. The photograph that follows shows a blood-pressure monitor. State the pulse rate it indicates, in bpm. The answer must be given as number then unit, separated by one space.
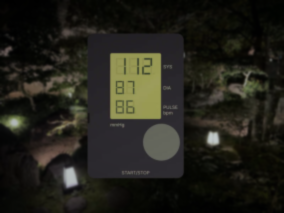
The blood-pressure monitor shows 86 bpm
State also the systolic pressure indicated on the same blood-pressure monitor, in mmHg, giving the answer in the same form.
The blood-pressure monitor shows 112 mmHg
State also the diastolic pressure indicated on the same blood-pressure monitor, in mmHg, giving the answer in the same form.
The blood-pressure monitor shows 87 mmHg
